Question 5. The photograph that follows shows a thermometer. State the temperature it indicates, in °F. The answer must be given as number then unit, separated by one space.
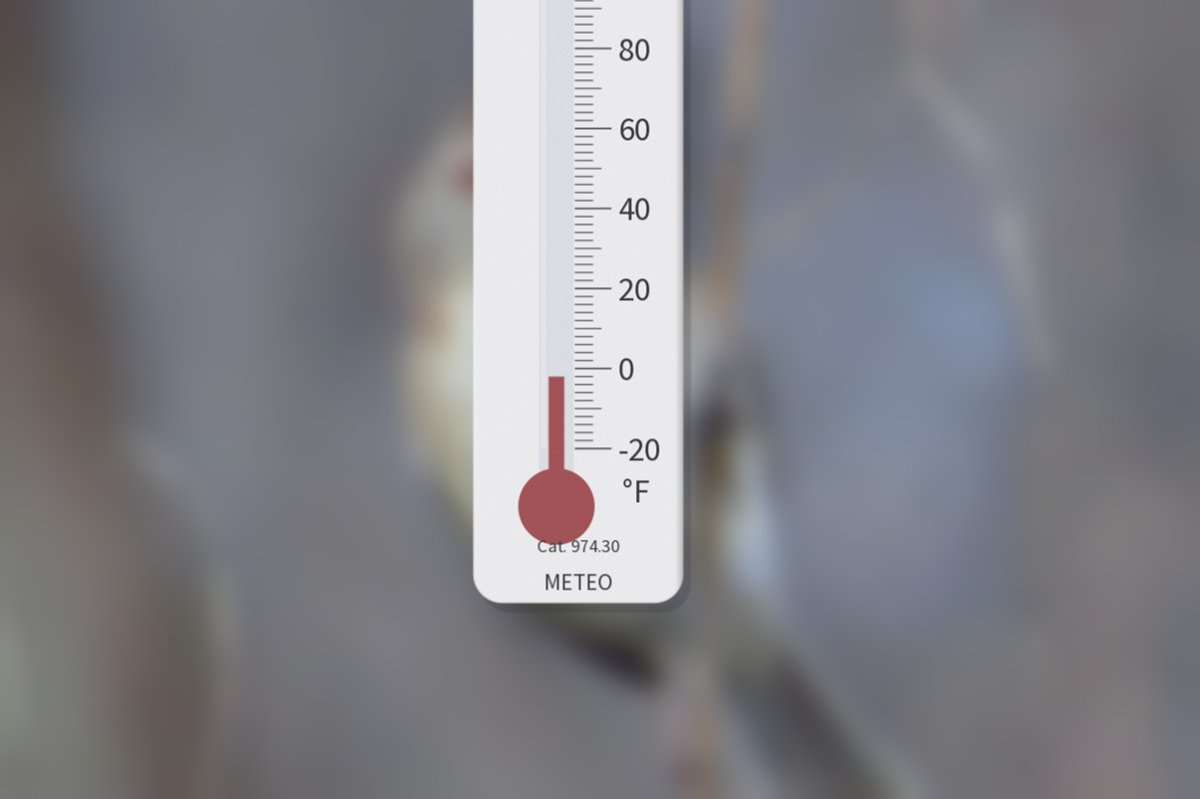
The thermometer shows -2 °F
